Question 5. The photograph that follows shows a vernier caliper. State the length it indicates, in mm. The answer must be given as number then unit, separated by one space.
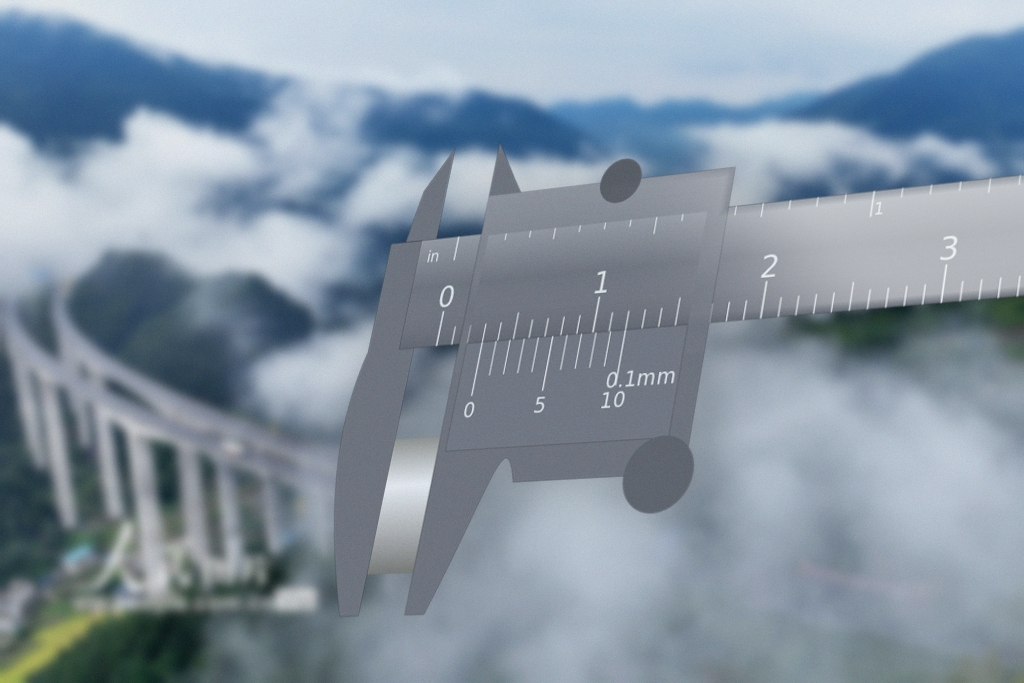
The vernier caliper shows 3.0 mm
